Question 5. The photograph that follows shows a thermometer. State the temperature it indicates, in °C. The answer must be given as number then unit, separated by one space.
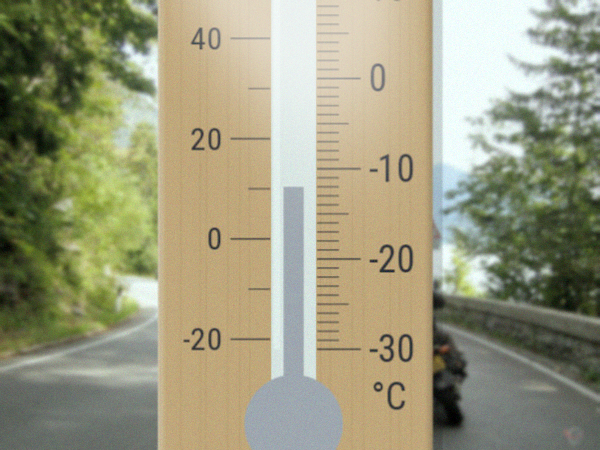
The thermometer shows -12 °C
